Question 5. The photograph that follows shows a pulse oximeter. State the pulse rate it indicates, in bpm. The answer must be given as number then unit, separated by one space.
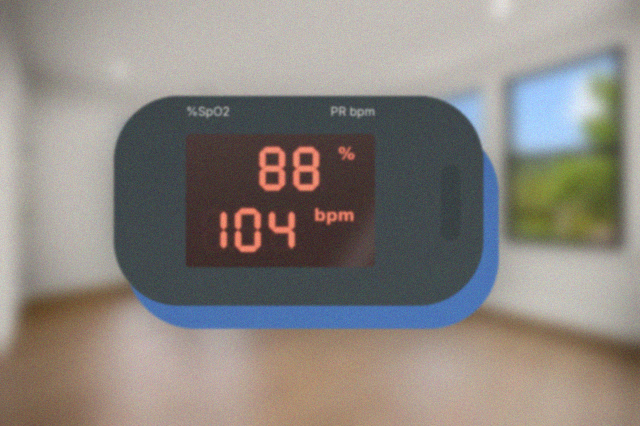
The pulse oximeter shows 104 bpm
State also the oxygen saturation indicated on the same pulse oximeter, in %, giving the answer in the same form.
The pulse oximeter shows 88 %
